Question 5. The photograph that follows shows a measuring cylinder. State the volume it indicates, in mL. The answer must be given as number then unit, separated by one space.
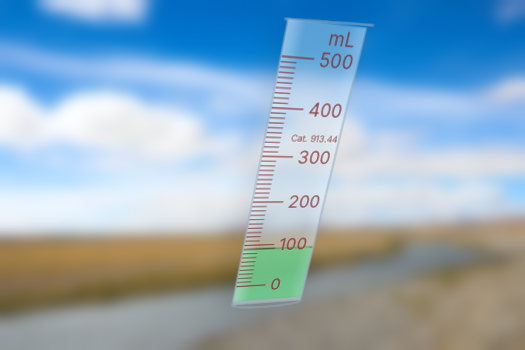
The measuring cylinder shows 90 mL
